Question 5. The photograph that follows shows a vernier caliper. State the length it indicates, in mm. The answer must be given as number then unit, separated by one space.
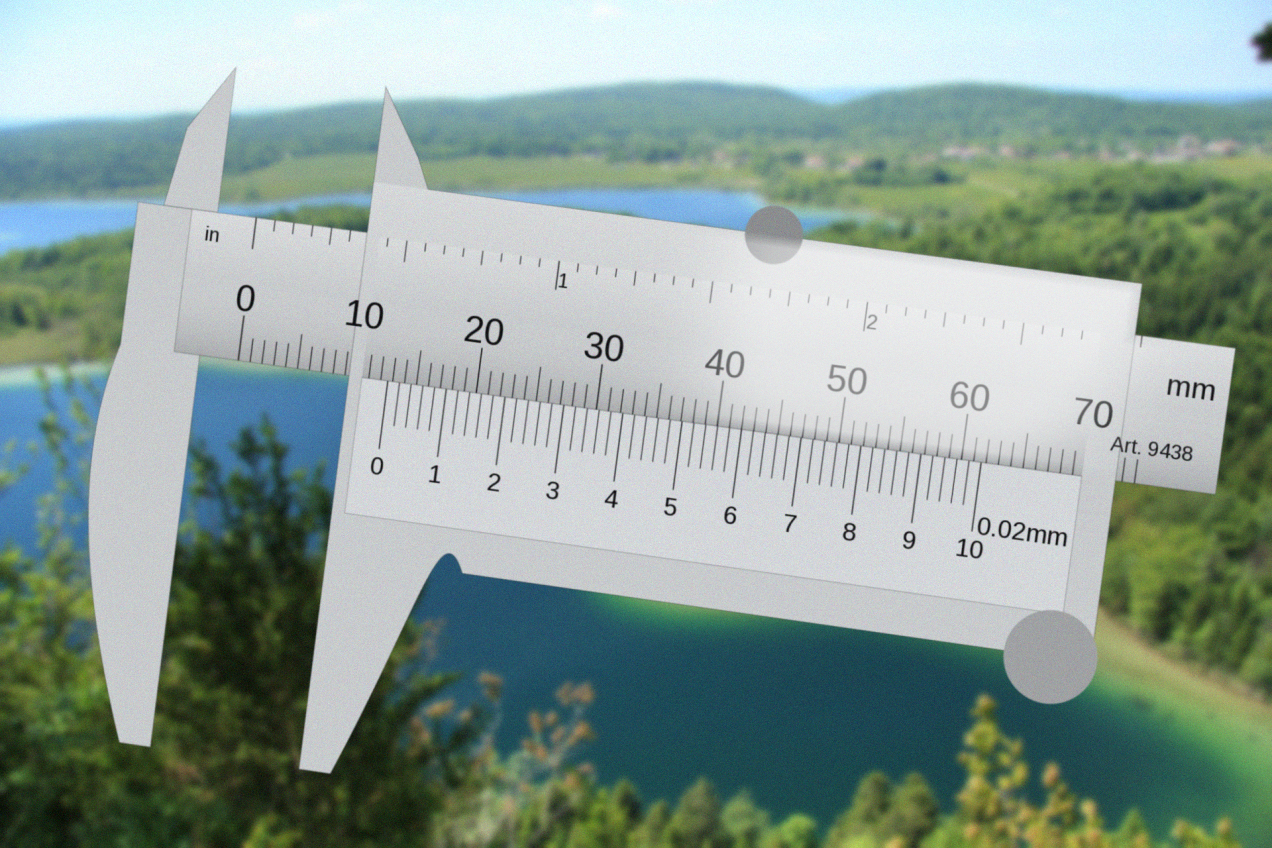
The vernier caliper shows 12.6 mm
